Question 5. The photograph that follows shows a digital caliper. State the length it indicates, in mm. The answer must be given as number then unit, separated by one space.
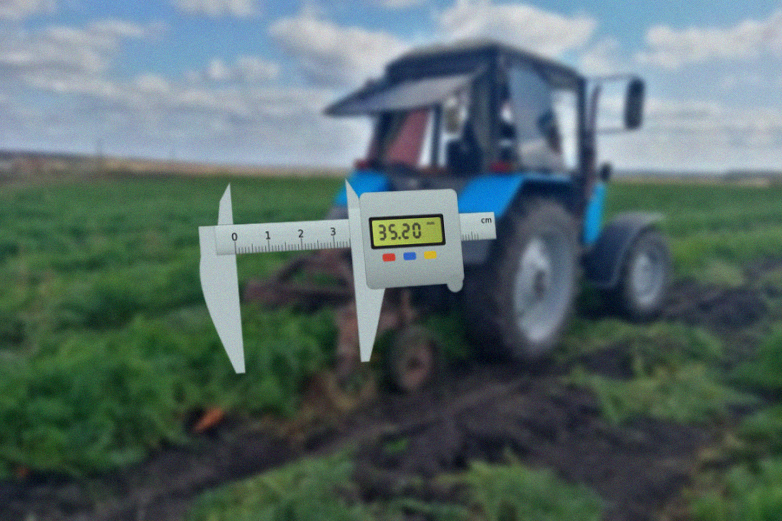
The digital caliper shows 35.20 mm
